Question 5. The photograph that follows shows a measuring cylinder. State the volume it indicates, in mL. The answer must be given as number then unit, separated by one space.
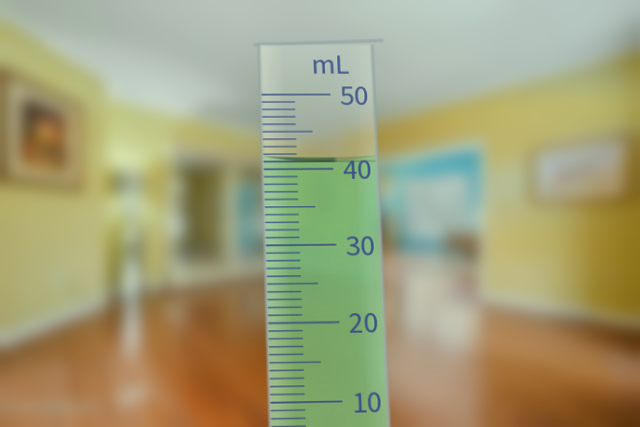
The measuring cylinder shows 41 mL
